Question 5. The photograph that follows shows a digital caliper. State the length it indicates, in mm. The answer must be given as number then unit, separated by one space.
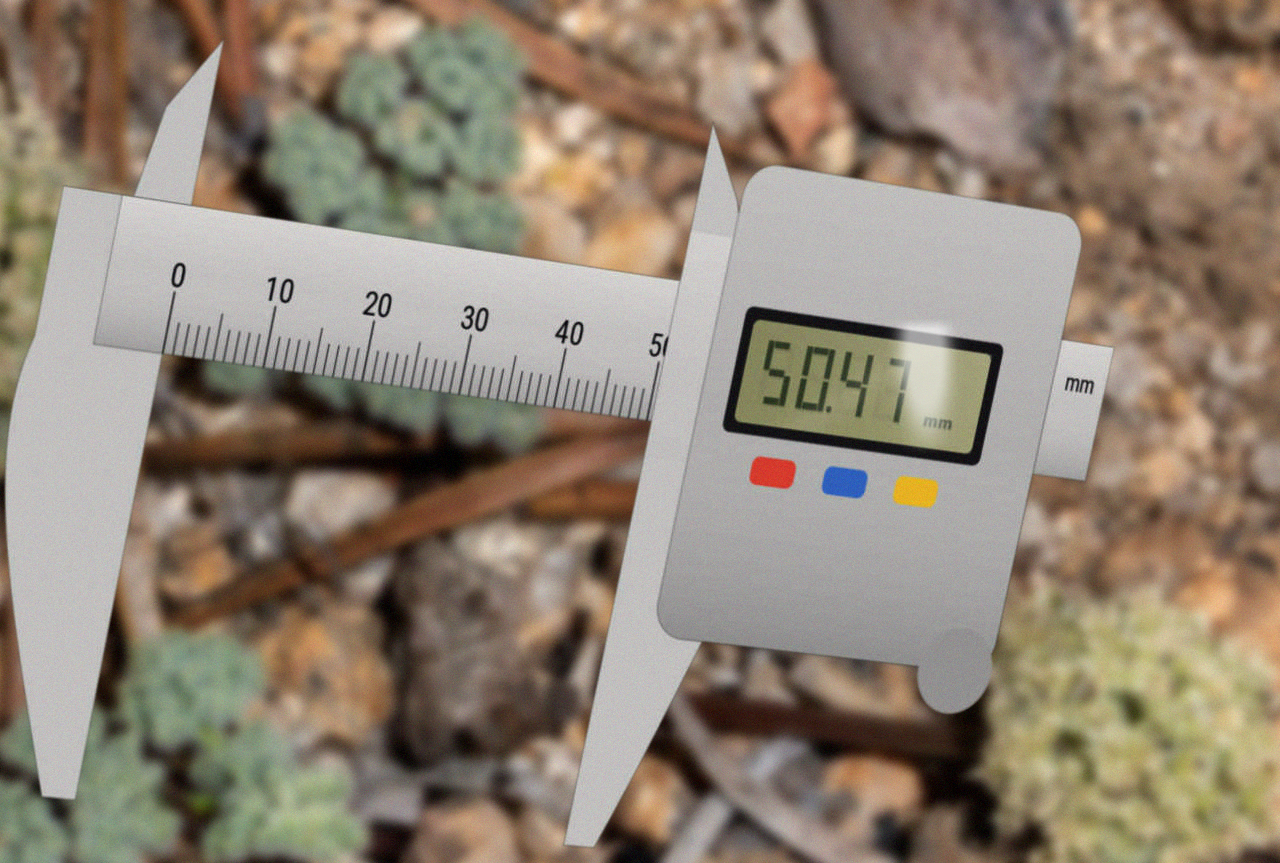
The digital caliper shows 50.47 mm
